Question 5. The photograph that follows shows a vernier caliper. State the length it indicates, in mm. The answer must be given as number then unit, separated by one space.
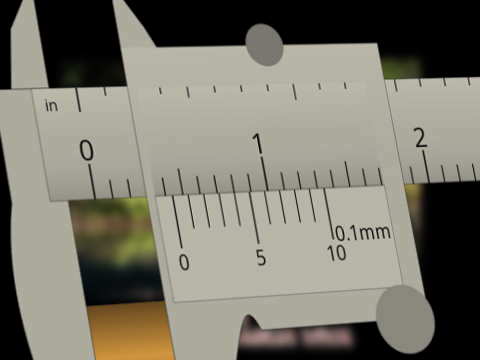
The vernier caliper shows 4.4 mm
